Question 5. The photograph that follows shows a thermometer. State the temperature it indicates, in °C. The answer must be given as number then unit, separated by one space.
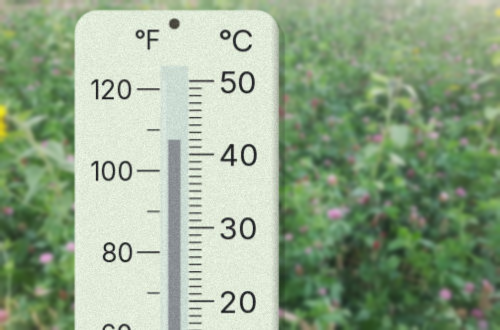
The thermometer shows 42 °C
